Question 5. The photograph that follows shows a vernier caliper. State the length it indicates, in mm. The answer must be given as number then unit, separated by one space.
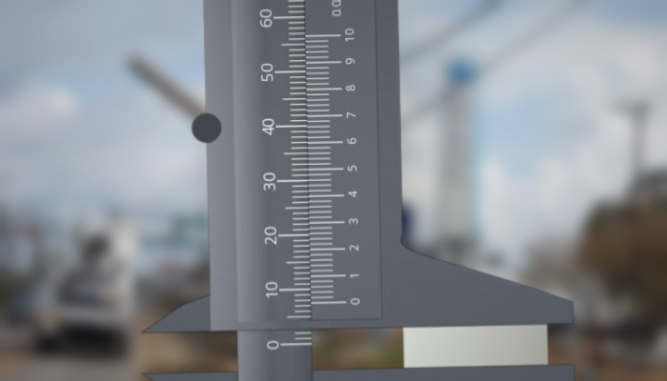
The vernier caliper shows 7.5 mm
